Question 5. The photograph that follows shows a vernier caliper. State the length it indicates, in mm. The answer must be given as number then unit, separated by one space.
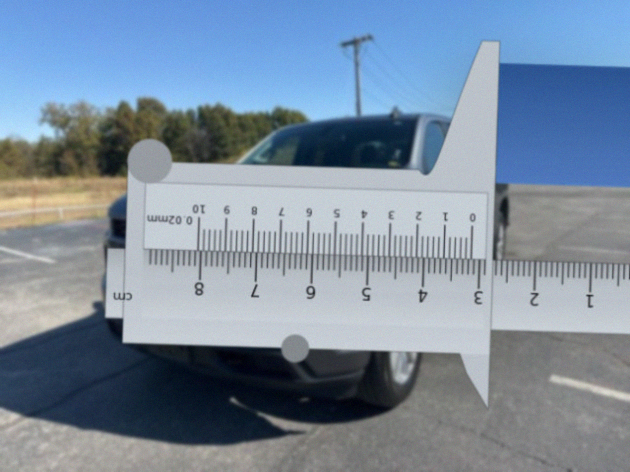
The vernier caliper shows 31.5 mm
